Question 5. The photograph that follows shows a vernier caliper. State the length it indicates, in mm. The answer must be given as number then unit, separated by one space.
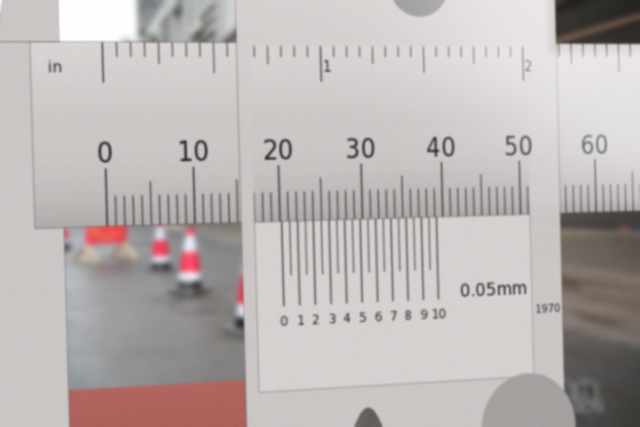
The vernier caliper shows 20.2 mm
